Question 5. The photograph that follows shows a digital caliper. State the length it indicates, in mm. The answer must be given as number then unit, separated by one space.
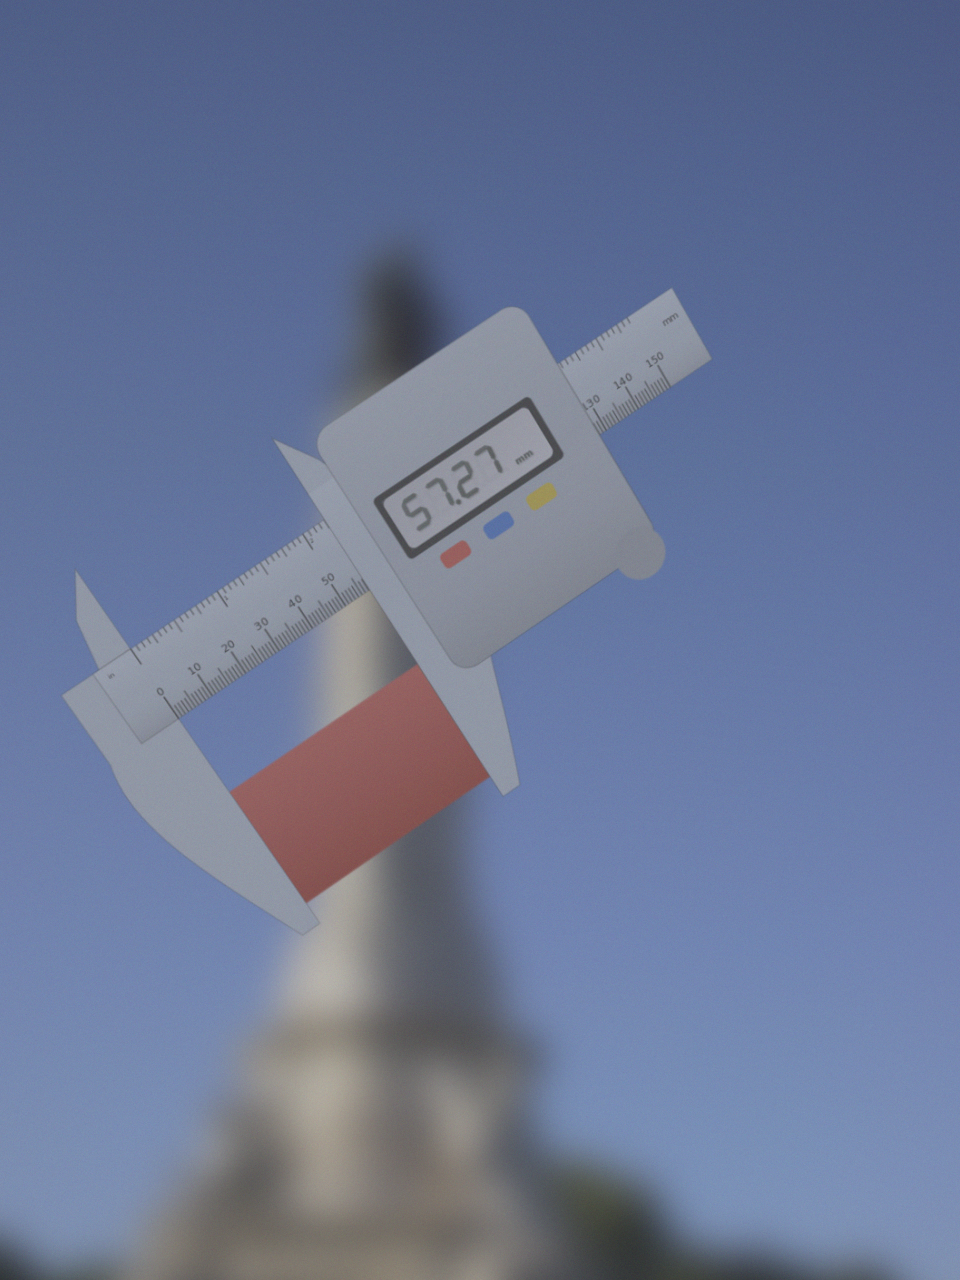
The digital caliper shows 57.27 mm
